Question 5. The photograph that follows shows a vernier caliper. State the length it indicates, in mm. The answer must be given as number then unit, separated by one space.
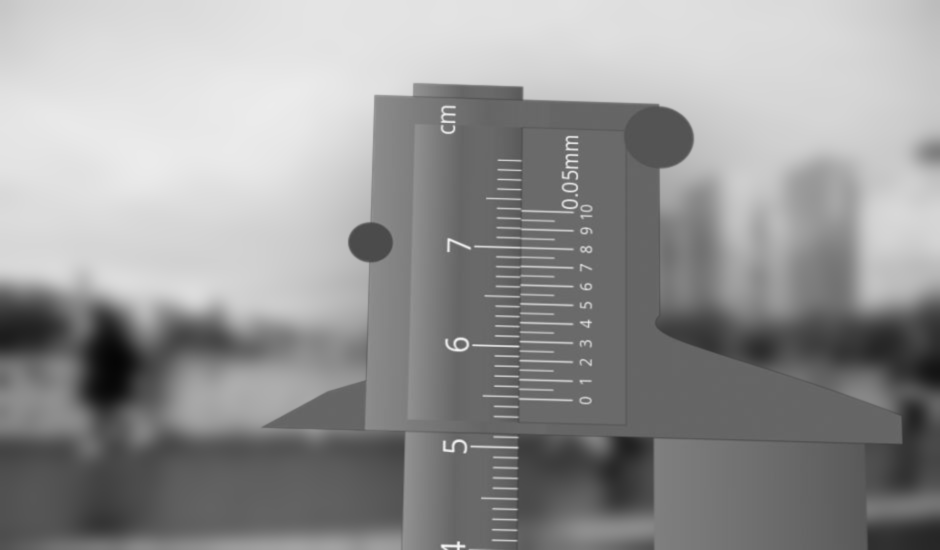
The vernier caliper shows 54.8 mm
